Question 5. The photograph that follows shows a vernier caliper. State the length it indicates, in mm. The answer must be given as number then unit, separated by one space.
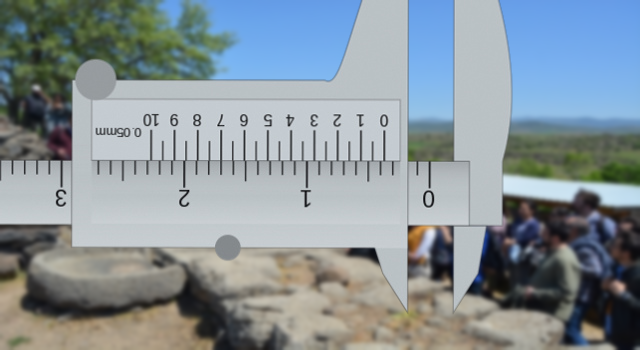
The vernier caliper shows 3.7 mm
